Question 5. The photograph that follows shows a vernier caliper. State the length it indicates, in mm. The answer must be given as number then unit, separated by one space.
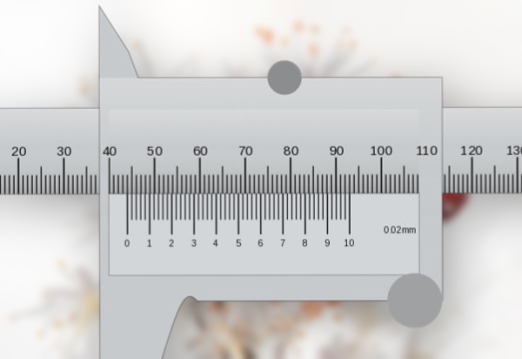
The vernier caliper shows 44.0 mm
